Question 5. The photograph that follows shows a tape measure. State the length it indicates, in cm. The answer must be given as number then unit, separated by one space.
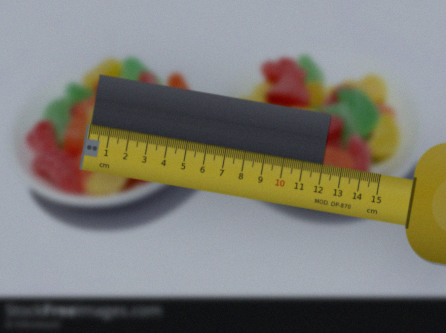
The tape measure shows 12 cm
